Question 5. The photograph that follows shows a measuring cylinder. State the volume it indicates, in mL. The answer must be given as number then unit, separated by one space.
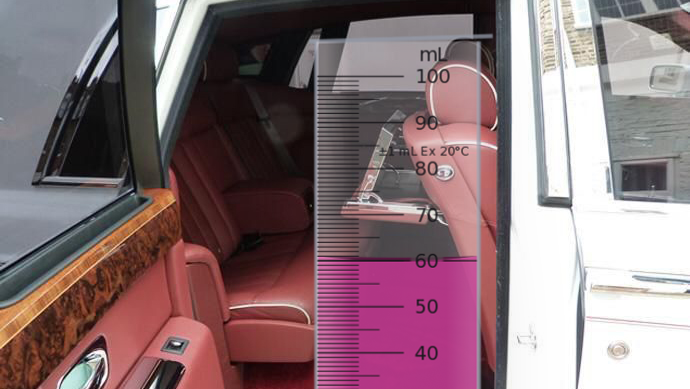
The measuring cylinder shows 60 mL
